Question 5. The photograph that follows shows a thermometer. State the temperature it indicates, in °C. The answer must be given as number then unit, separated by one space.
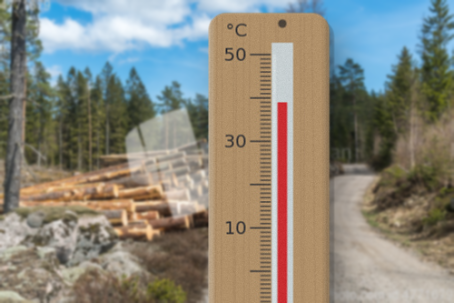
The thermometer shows 39 °C
